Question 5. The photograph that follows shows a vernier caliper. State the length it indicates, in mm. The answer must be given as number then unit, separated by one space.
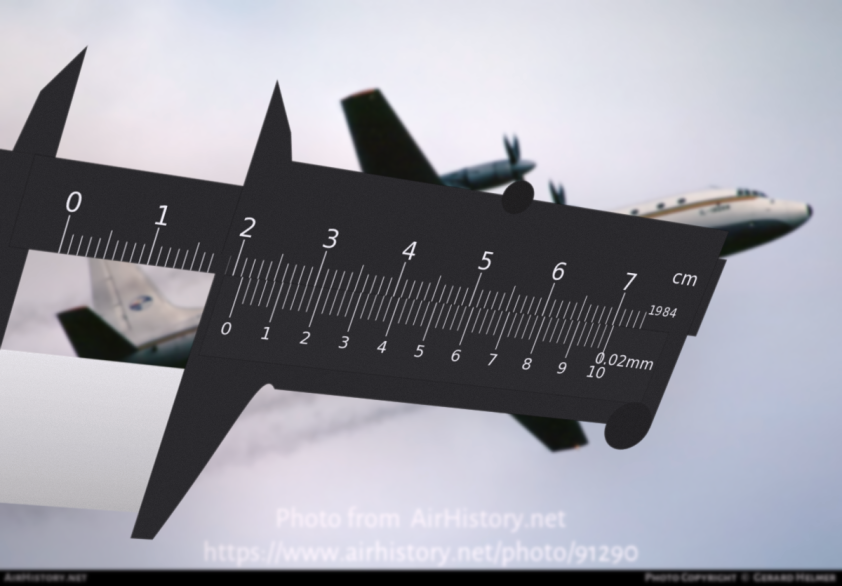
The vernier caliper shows 21.2 mm
